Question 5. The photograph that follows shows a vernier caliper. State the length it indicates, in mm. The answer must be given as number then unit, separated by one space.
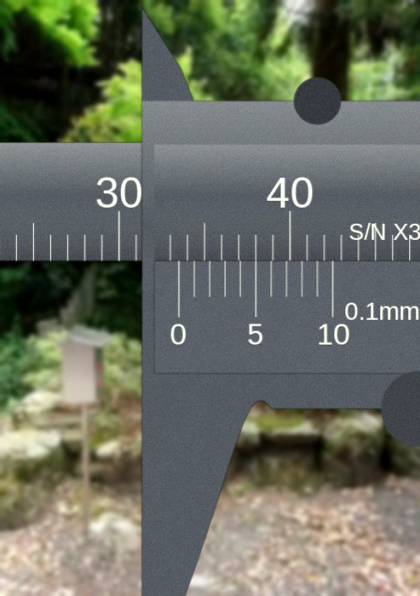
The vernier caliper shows 33.5 mm
